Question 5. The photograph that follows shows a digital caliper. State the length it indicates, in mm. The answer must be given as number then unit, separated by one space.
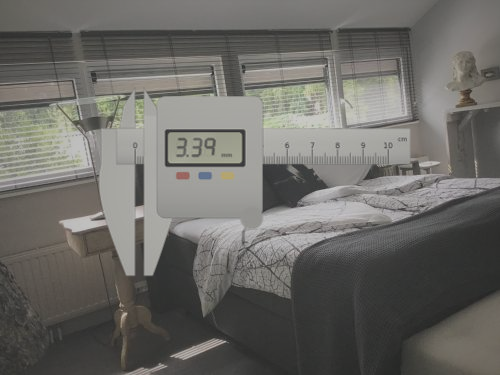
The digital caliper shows 3.39 mm
